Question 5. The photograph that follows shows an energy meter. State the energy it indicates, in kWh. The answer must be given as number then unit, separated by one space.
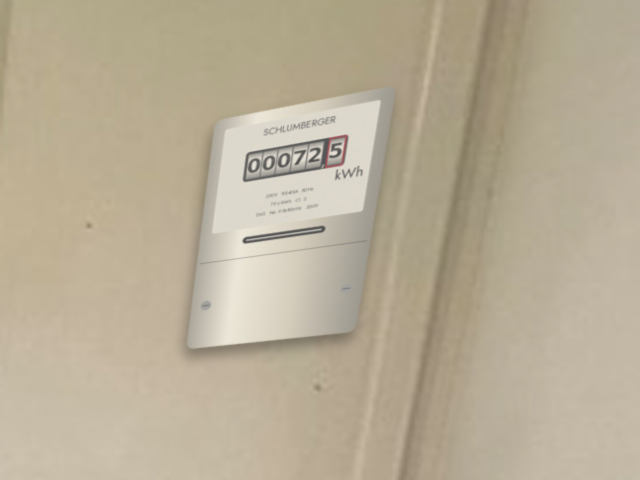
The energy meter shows 72.5 kWh
